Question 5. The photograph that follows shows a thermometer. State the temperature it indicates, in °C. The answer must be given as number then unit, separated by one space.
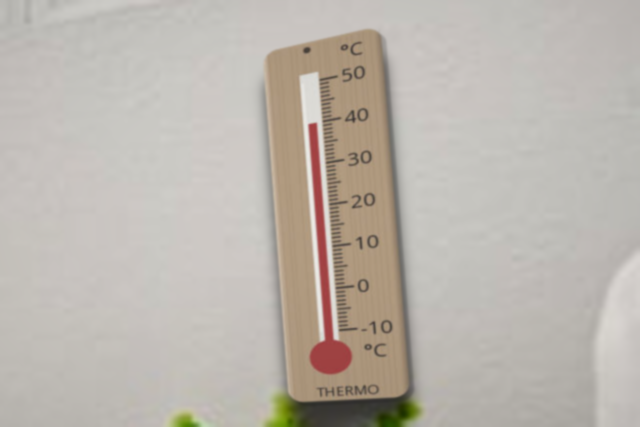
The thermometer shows 40 °C
